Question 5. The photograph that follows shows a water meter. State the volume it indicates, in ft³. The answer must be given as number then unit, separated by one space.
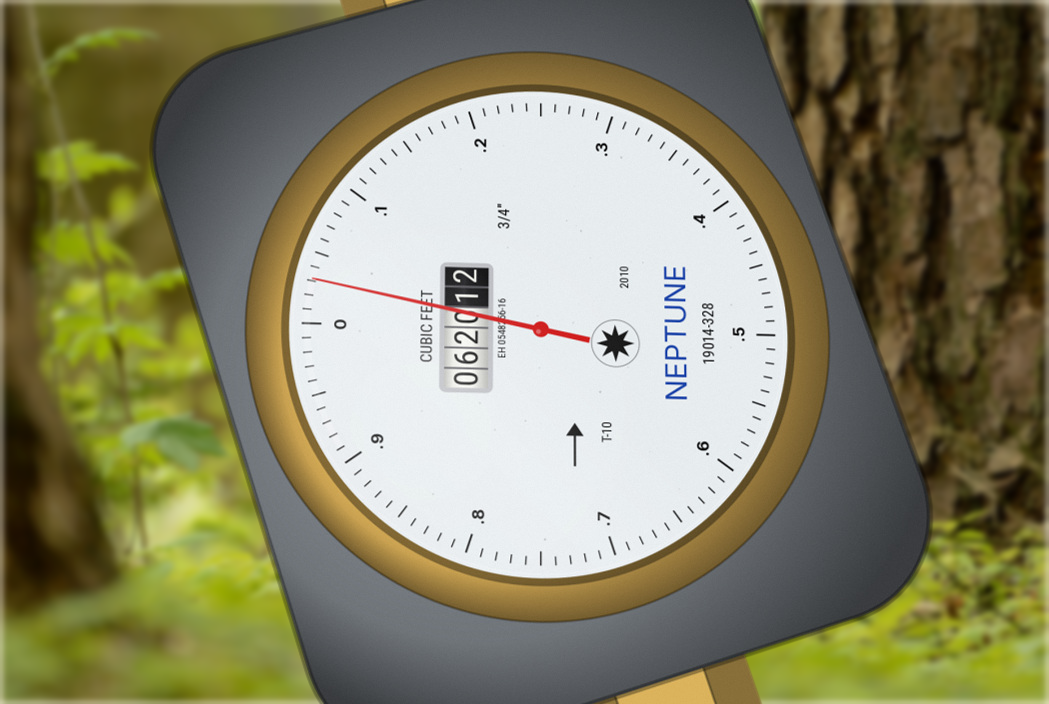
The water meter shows 62012.03 ft³
